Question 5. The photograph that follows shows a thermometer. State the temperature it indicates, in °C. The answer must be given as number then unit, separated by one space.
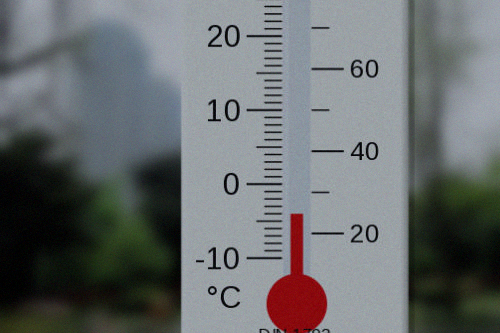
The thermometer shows -4 °C
